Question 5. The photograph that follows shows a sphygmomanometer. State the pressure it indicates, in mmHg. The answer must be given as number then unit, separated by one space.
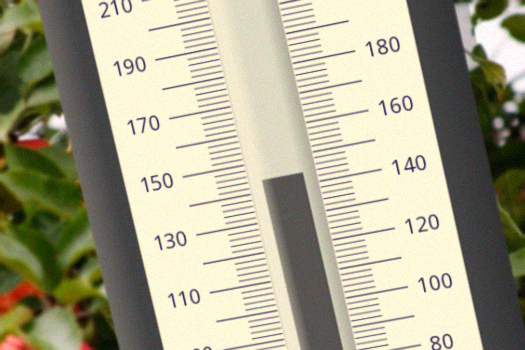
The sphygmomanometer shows 144 mmHg
